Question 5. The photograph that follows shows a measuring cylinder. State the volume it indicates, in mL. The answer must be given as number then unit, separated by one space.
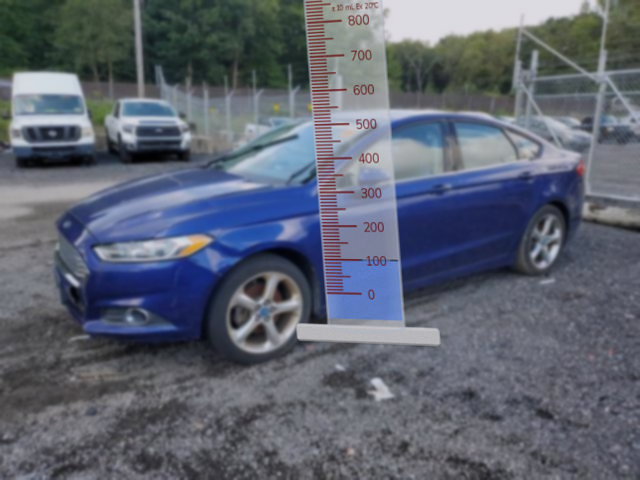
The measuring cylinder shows 100 mL
